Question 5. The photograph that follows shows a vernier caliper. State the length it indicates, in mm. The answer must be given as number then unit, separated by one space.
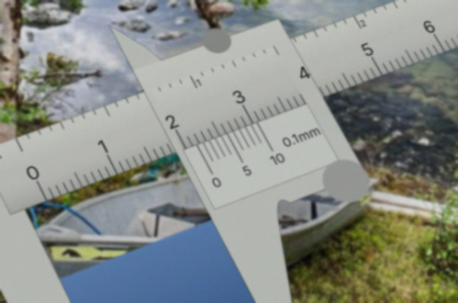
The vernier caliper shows 21.6 mm
